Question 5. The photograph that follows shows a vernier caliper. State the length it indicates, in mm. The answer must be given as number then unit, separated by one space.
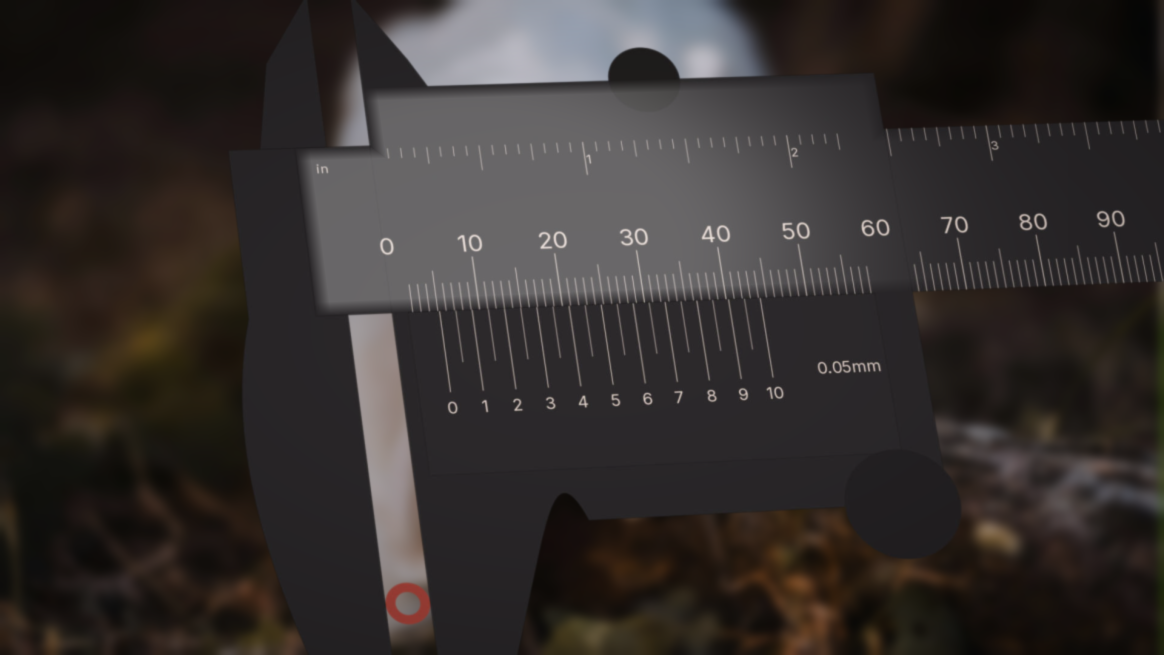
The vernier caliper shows 5.2 mm
